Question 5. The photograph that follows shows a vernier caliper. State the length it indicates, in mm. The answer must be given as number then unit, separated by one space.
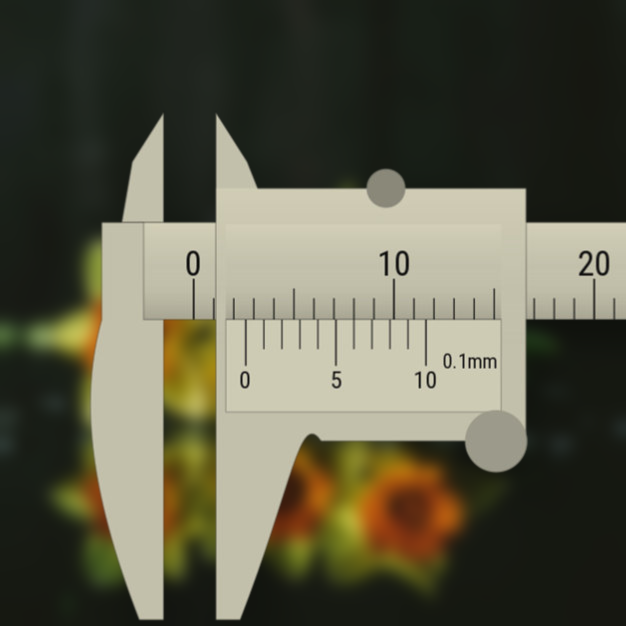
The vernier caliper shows 2.6 mm
